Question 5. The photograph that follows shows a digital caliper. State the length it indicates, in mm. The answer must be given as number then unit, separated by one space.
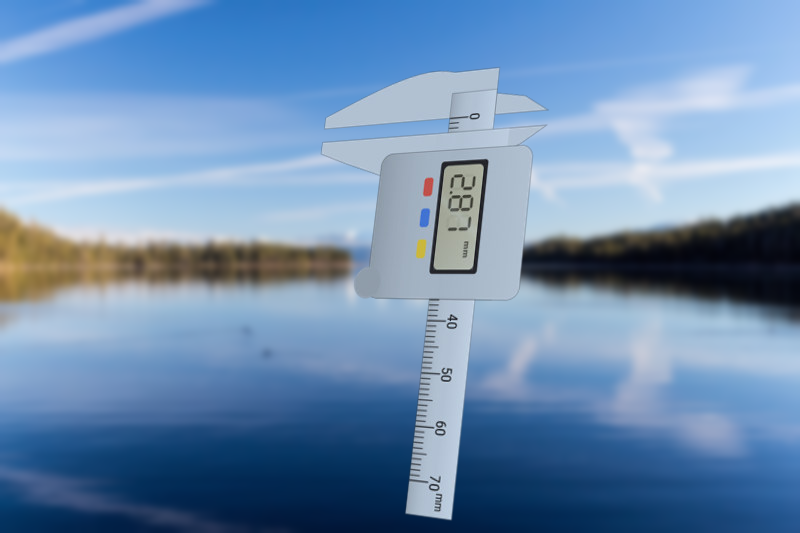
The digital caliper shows 2.87 mm
